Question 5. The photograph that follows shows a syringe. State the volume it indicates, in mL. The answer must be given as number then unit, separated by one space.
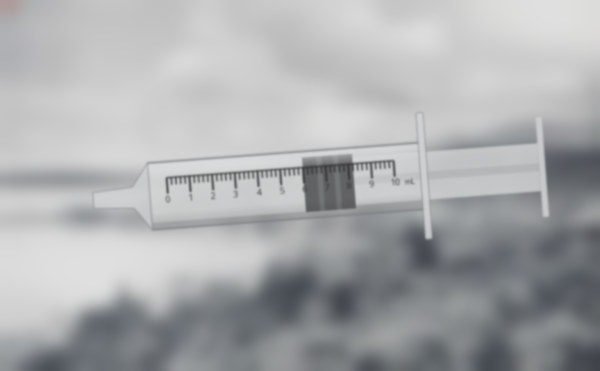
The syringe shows 6 mL
